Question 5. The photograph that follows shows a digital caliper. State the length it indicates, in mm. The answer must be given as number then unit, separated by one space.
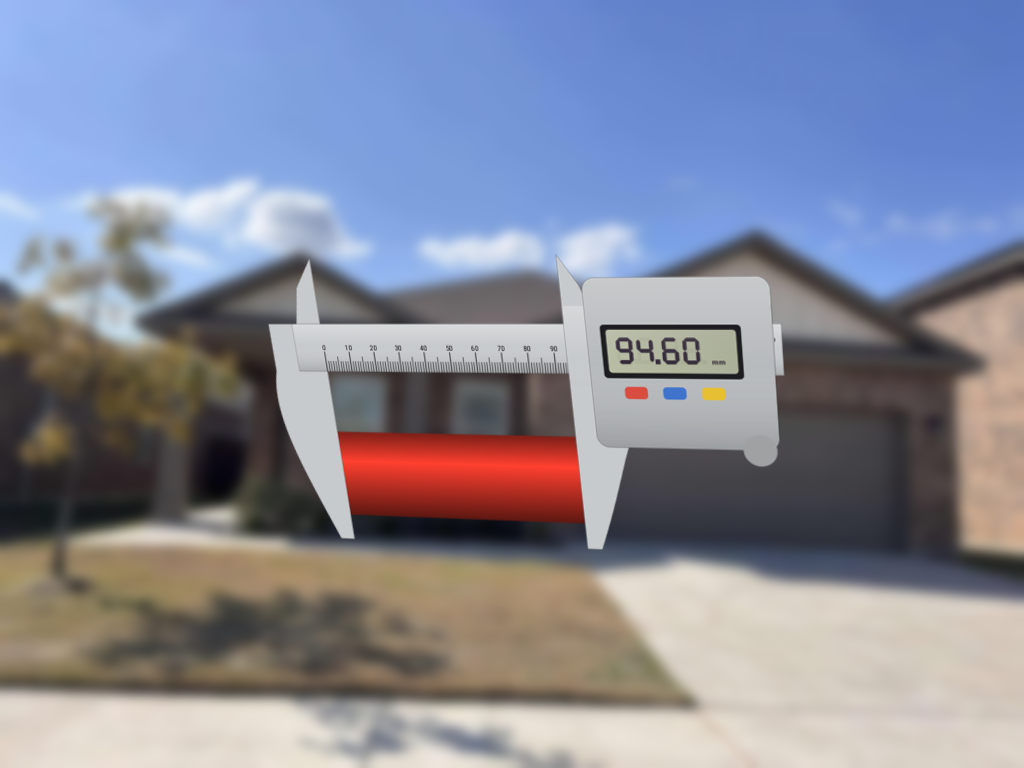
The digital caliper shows 94.60 mm
